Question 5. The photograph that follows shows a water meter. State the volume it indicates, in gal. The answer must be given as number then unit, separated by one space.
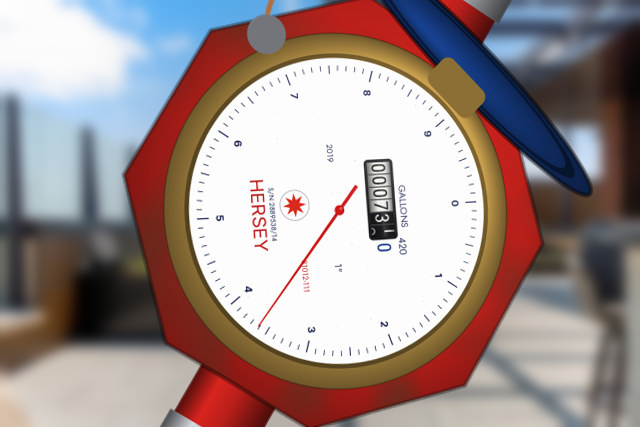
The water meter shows 7313.6 gal
